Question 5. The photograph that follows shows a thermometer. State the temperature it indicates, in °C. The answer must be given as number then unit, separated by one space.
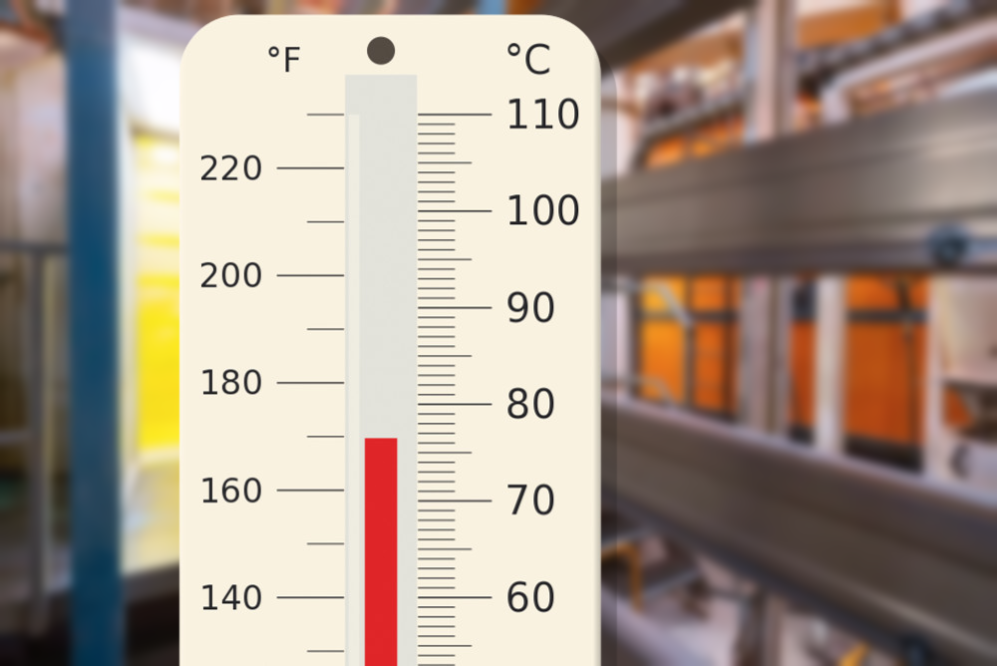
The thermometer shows 76.5 °C
